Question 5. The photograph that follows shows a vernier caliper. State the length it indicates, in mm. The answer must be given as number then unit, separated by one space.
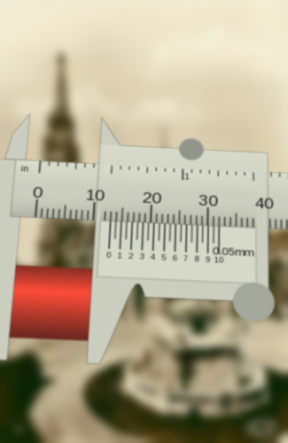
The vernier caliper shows 13.0 mm
